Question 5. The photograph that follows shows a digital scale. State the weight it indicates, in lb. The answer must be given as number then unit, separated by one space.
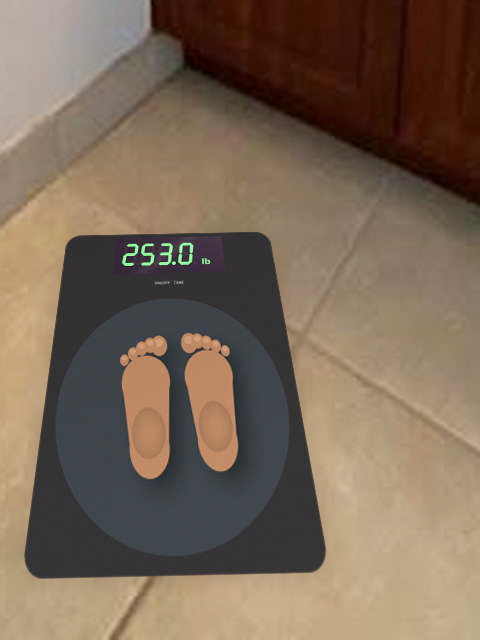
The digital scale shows 253.0 lb
